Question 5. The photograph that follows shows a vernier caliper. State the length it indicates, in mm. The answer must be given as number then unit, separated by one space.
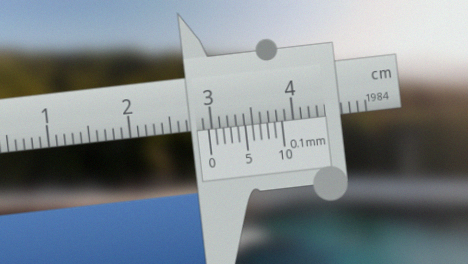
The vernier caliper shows 29.6 mm
